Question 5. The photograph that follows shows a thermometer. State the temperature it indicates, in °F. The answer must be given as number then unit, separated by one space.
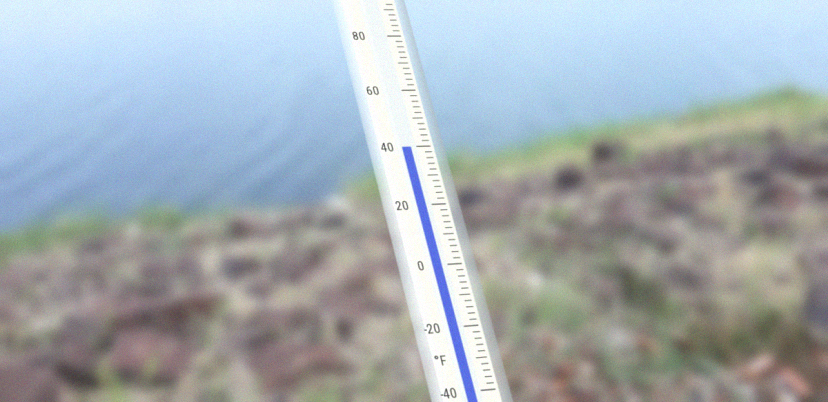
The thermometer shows 40 °F
